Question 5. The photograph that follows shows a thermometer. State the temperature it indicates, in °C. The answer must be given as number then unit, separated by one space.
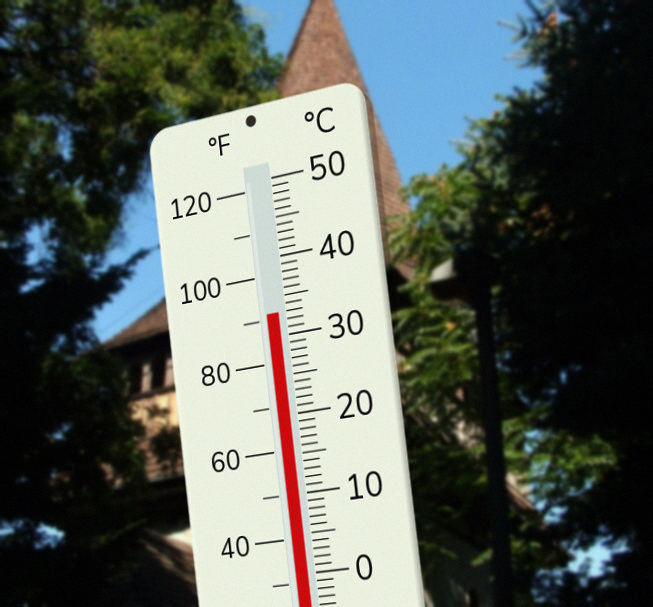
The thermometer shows 33 °C
